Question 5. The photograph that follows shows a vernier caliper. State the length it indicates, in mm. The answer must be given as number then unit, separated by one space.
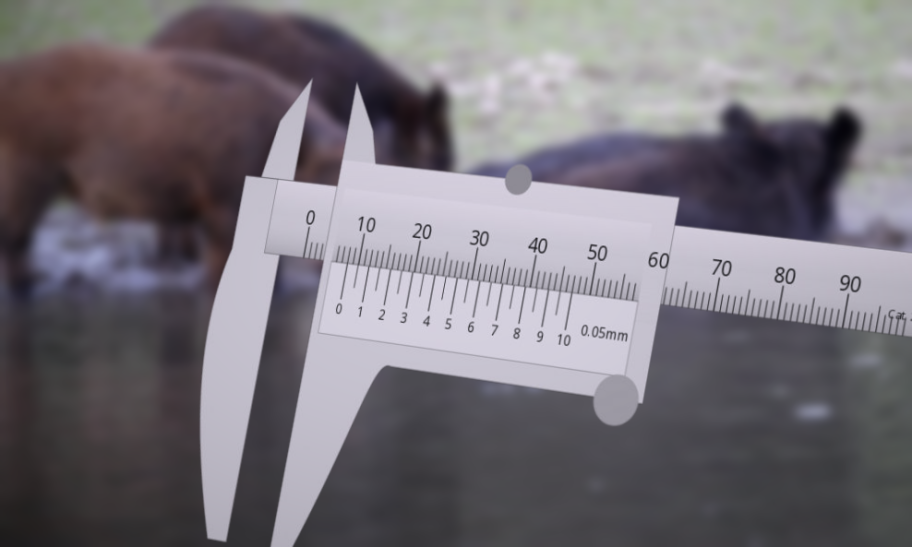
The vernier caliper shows 8.0 mm
